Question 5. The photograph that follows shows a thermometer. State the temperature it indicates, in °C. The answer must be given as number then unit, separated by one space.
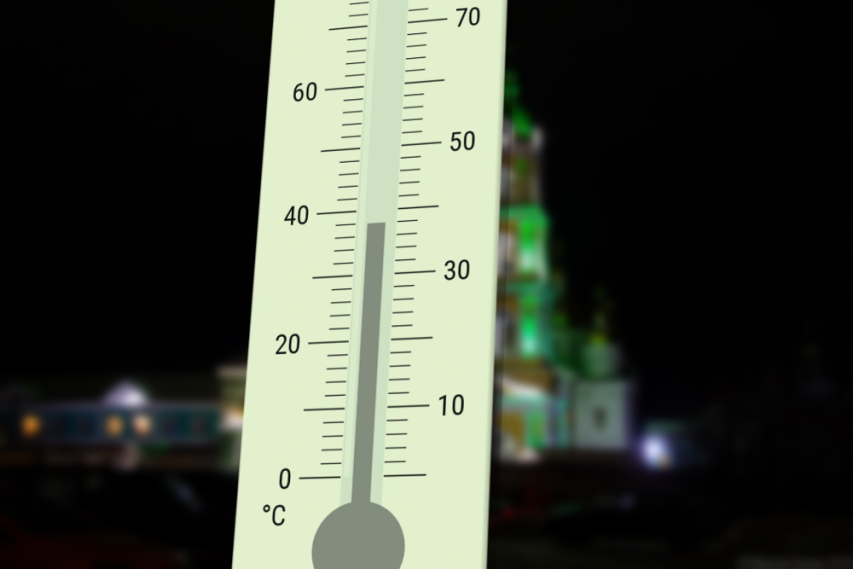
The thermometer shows 38 °C
